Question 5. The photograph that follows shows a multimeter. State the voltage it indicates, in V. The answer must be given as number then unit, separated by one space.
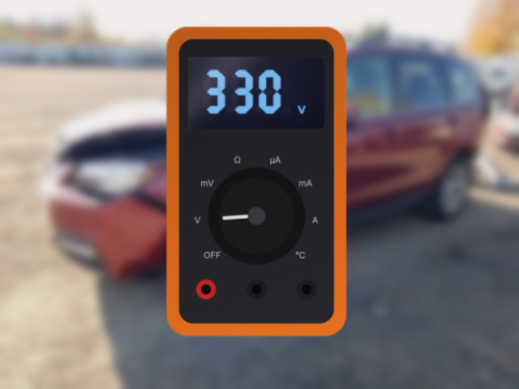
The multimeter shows 330 V
